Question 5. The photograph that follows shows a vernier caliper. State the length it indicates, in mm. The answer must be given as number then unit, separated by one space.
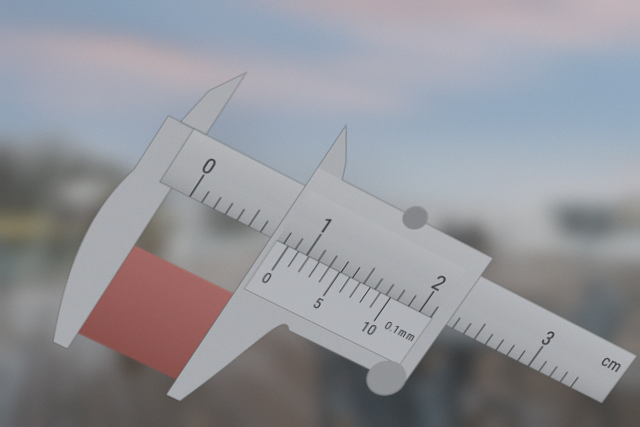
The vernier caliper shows 8.4 mm
